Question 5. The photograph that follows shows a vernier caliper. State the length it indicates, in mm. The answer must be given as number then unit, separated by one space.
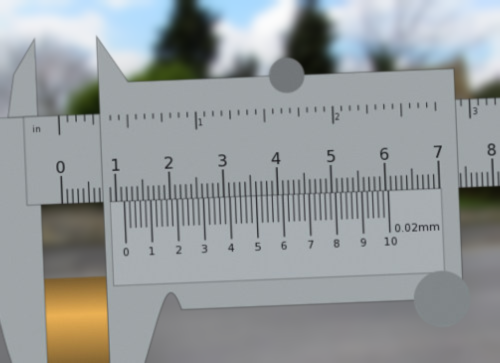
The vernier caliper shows 11.5 mm
